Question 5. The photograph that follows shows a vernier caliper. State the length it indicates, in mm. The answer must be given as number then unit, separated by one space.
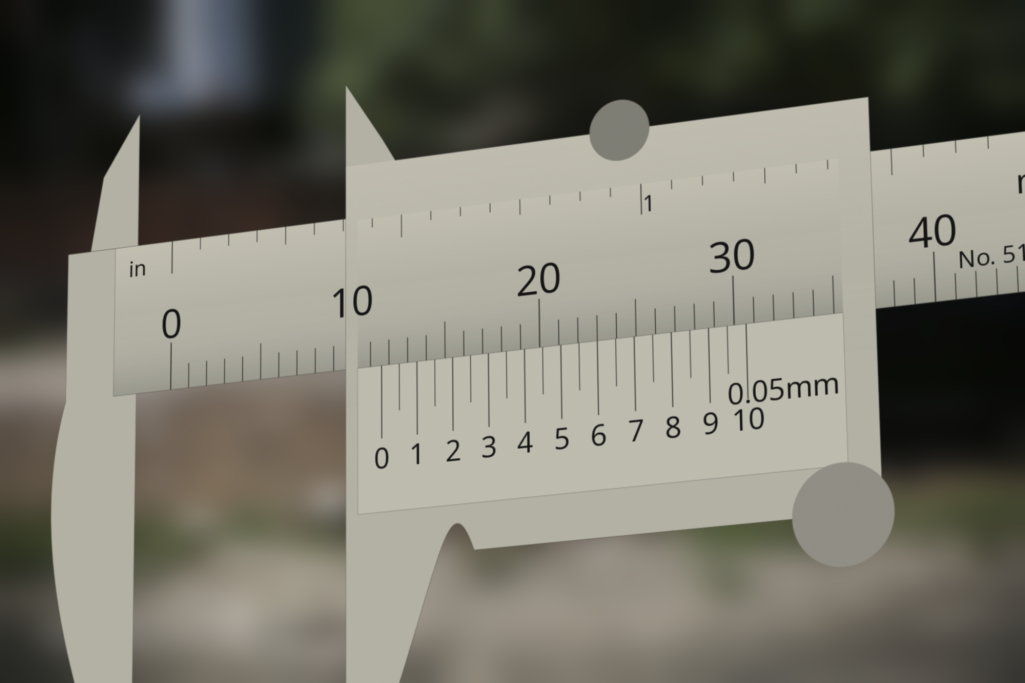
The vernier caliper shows 11.6 mm
